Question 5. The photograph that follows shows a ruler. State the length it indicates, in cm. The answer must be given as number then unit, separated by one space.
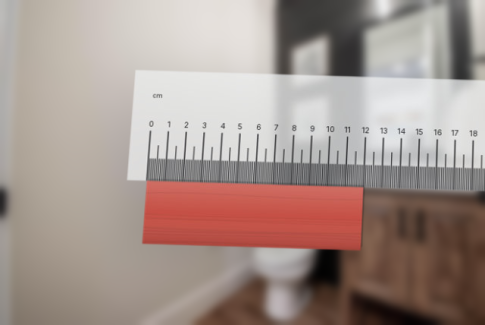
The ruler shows 12 cm
